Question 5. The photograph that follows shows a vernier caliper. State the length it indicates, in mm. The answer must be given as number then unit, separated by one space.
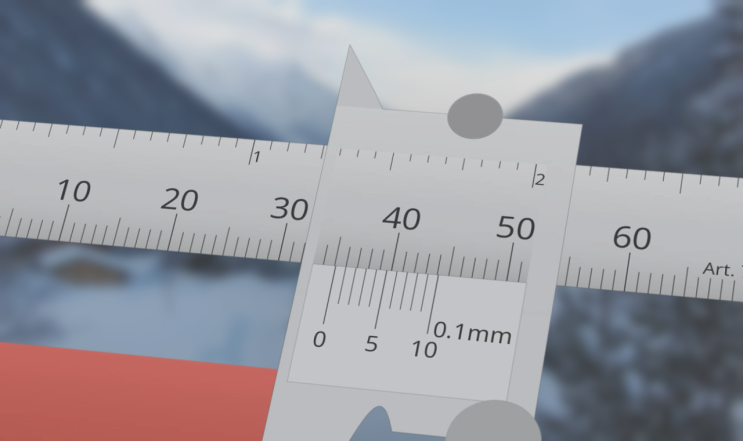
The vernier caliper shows 35.1 mm
